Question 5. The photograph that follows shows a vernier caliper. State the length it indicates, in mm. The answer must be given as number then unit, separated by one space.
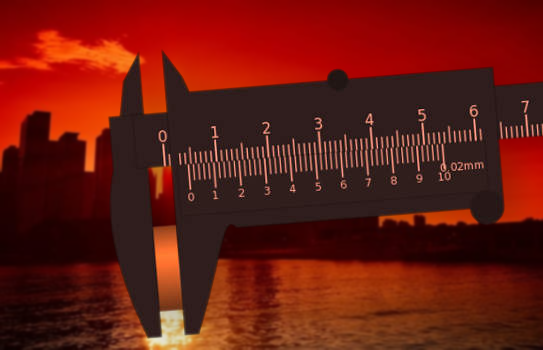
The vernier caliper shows 4.5 mm
